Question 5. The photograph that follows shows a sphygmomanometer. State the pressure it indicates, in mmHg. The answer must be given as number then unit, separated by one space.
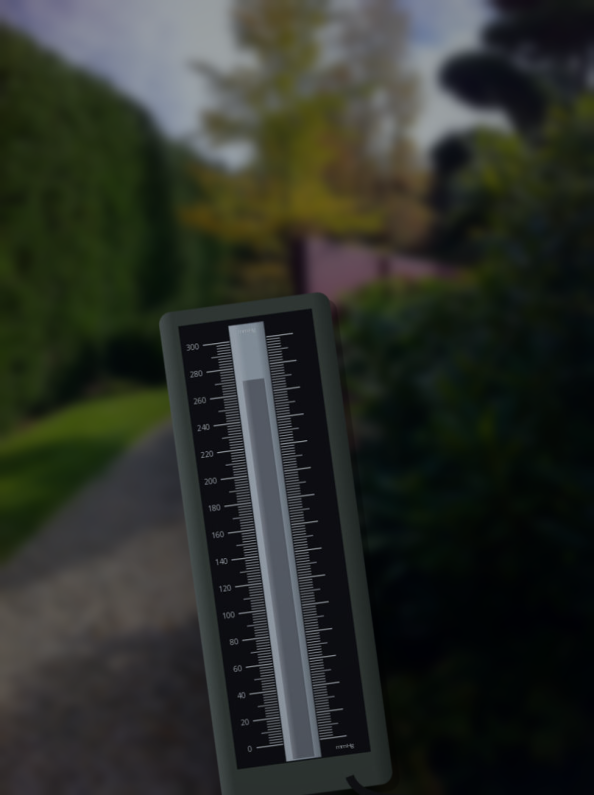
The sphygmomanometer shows 270 mmHg
